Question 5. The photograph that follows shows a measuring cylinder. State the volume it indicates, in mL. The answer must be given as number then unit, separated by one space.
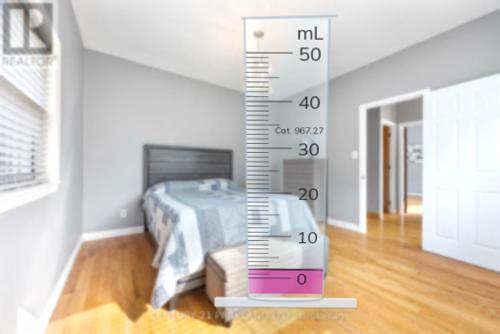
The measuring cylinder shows 2 mL
